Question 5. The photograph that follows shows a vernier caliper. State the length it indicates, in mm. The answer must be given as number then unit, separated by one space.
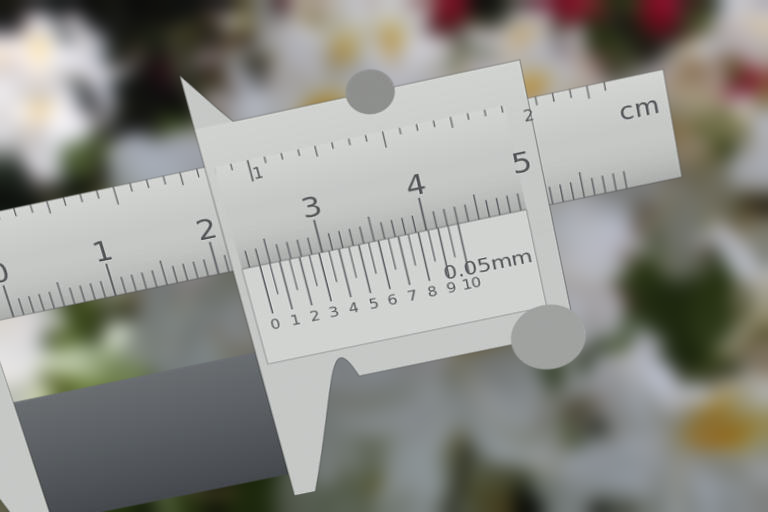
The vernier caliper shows 24.0 mm
